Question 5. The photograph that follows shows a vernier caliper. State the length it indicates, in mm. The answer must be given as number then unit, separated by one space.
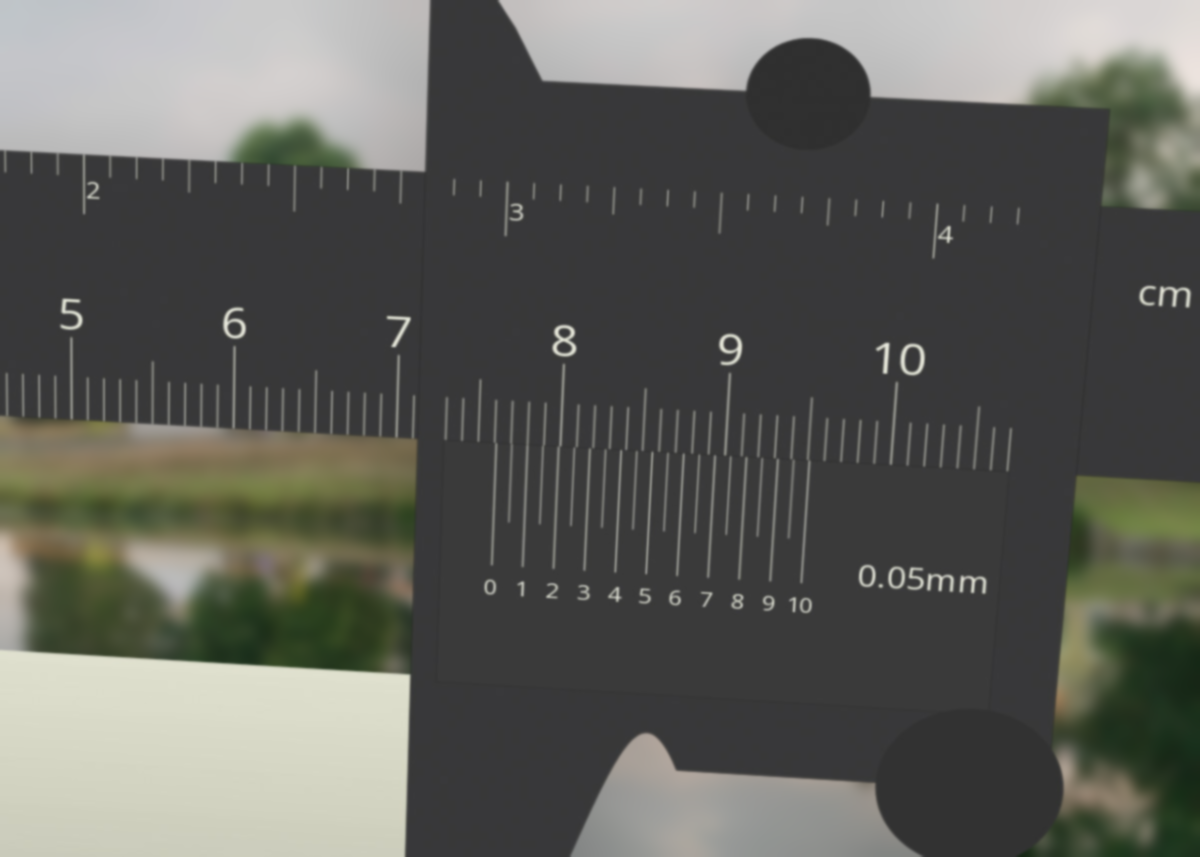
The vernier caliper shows 76.1 mm
